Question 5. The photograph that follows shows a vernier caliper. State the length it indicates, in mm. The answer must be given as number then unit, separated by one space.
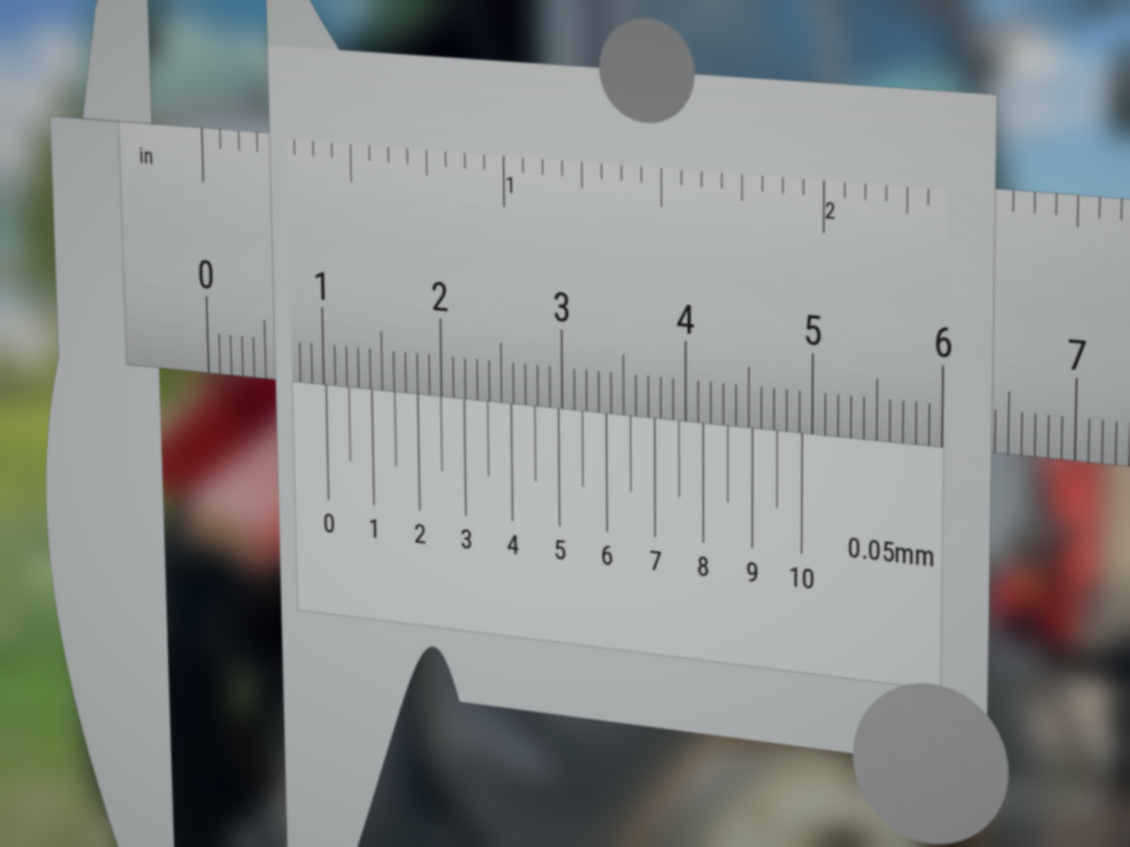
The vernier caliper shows 10.2 mm
